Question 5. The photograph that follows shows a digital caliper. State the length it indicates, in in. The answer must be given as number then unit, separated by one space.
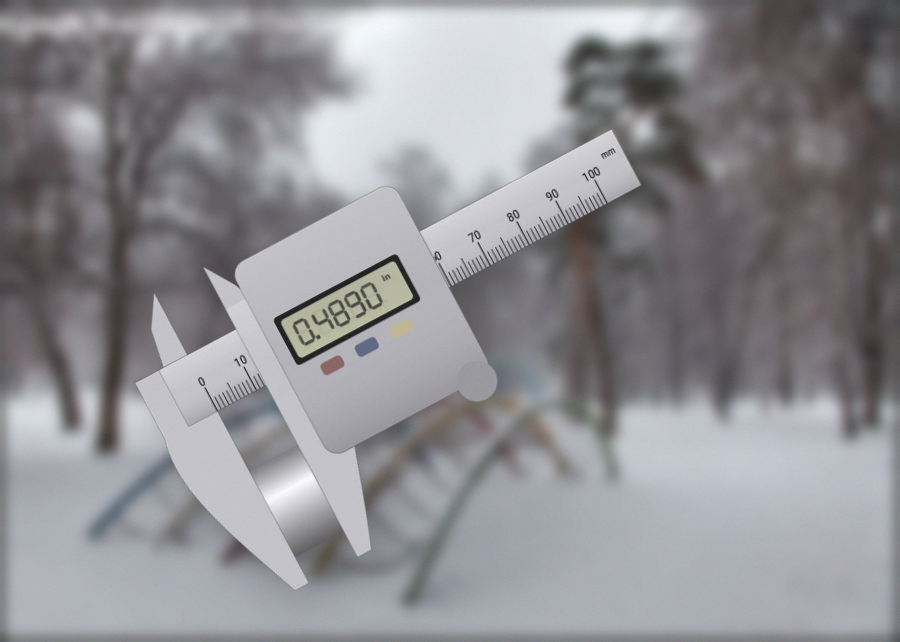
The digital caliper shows 0.4890 in
